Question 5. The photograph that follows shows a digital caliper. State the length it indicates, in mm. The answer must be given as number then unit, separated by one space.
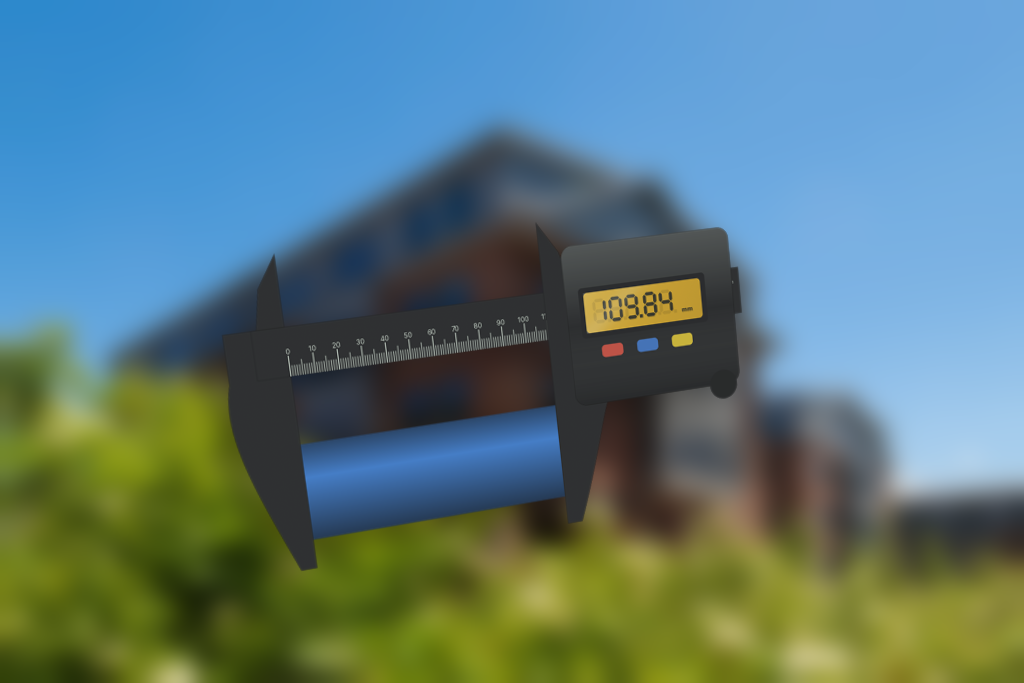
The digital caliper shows 109.84 mm
